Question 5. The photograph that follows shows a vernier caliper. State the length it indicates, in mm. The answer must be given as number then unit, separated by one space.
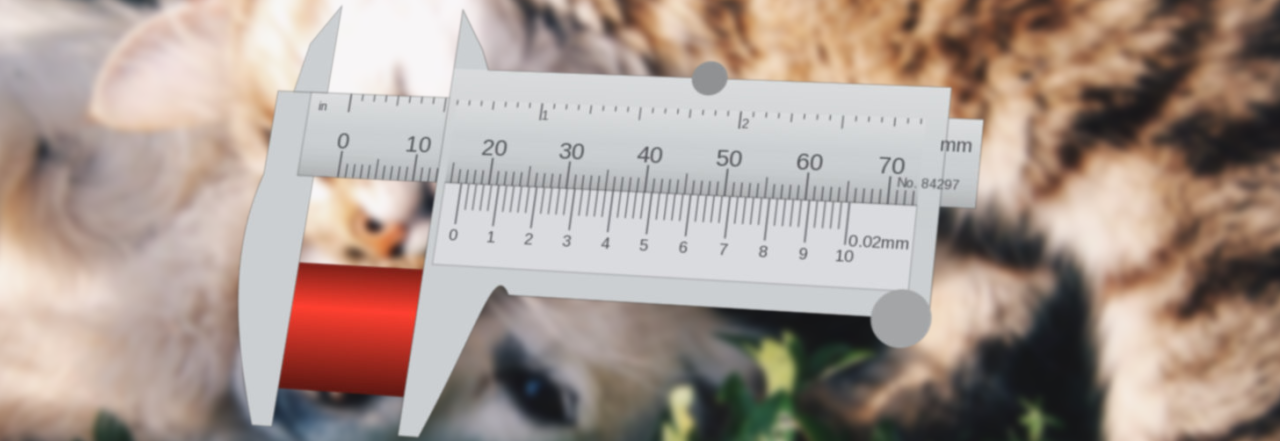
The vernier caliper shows 16.4 mm
